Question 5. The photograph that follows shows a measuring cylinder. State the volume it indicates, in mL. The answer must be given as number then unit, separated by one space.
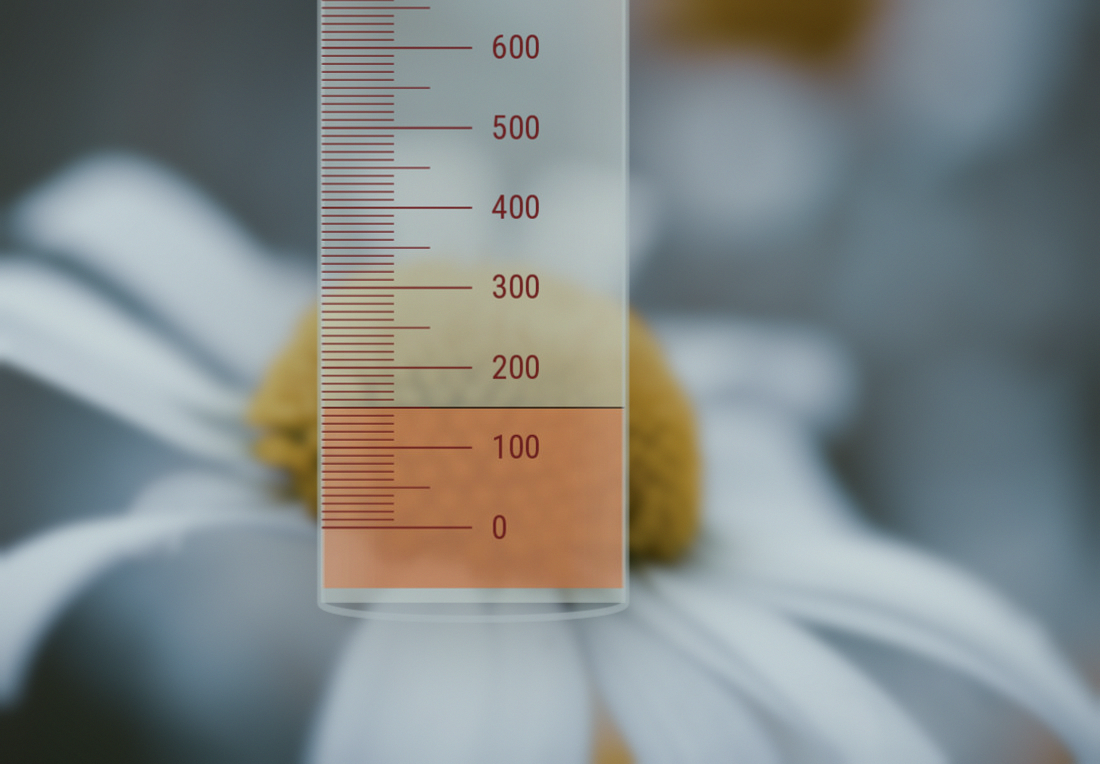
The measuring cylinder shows 150 mL
